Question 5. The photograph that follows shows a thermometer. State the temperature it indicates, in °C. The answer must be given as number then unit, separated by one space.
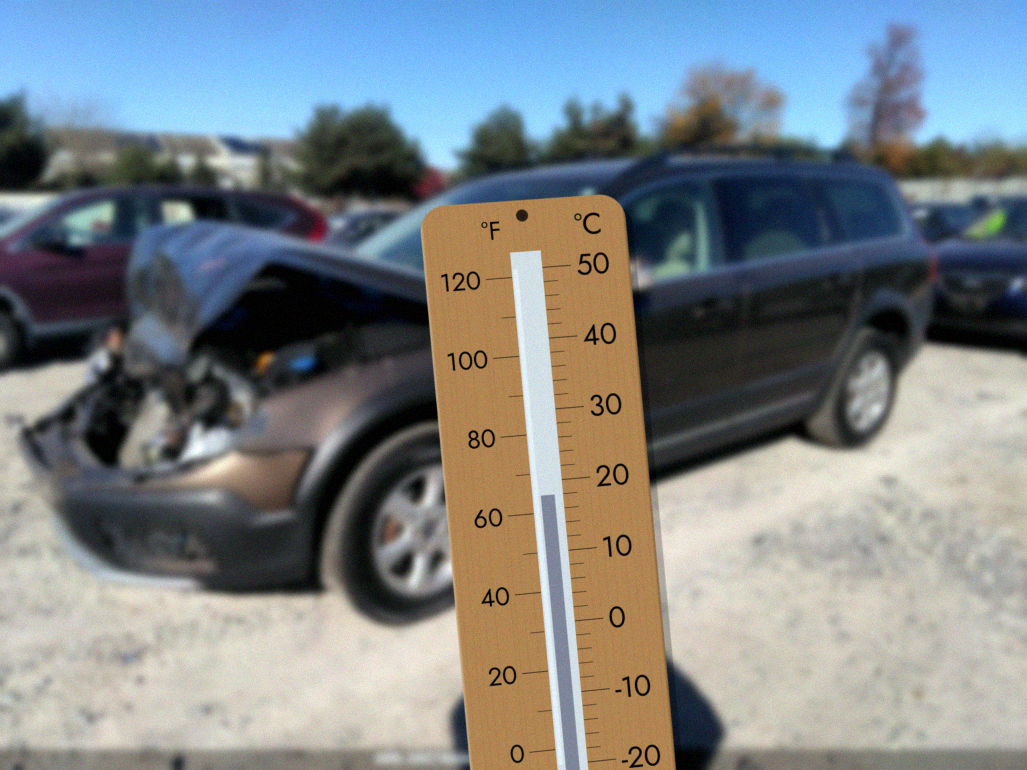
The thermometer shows 18 °C
